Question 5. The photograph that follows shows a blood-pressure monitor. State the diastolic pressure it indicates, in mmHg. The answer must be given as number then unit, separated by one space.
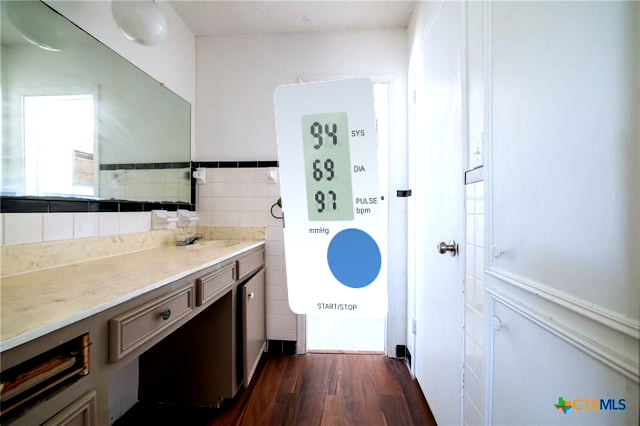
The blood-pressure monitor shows 69 mmHg
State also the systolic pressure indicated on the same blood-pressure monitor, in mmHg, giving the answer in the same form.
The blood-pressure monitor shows 94 mmHg
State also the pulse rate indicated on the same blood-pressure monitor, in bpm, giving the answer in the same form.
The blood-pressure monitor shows 97 bpm
